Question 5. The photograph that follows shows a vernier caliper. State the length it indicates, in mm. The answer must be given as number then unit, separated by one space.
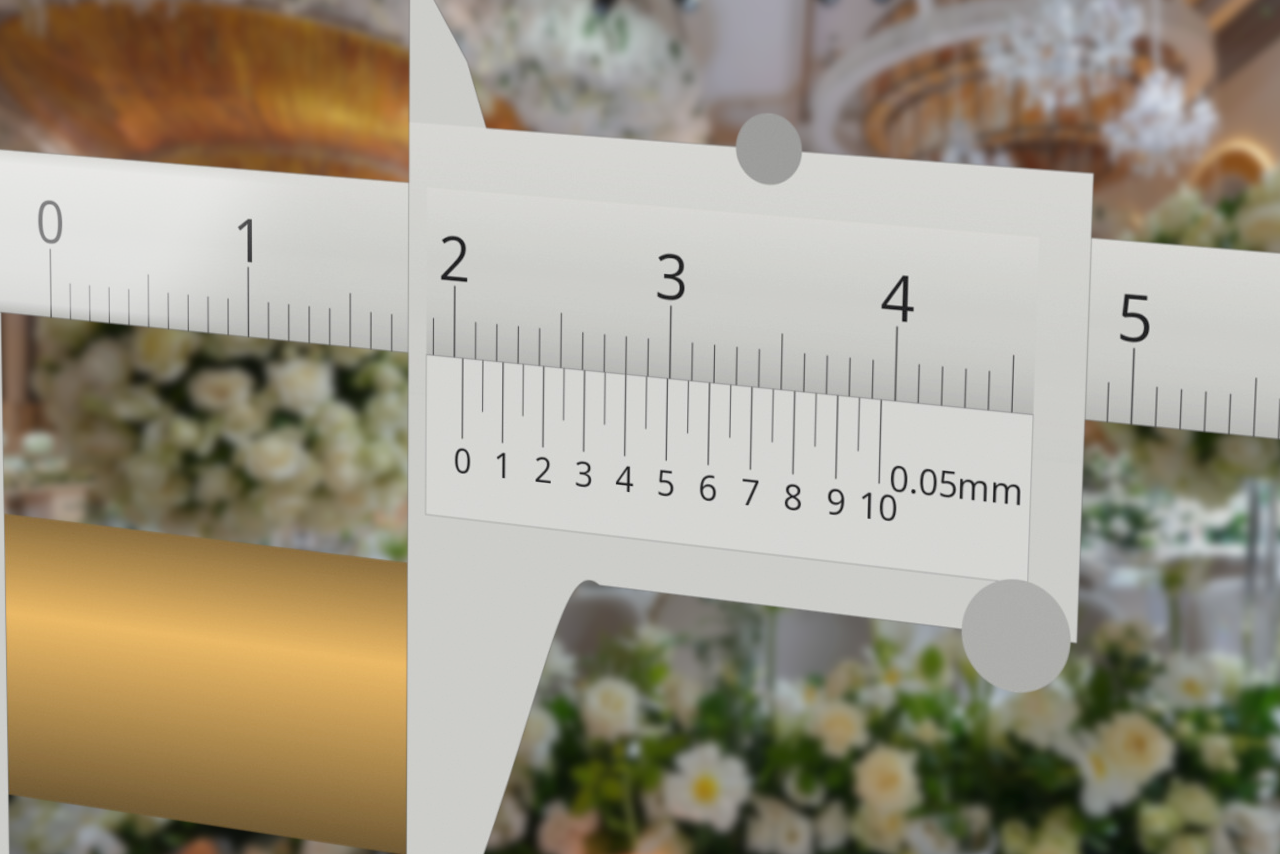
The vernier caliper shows 20.4 mm
